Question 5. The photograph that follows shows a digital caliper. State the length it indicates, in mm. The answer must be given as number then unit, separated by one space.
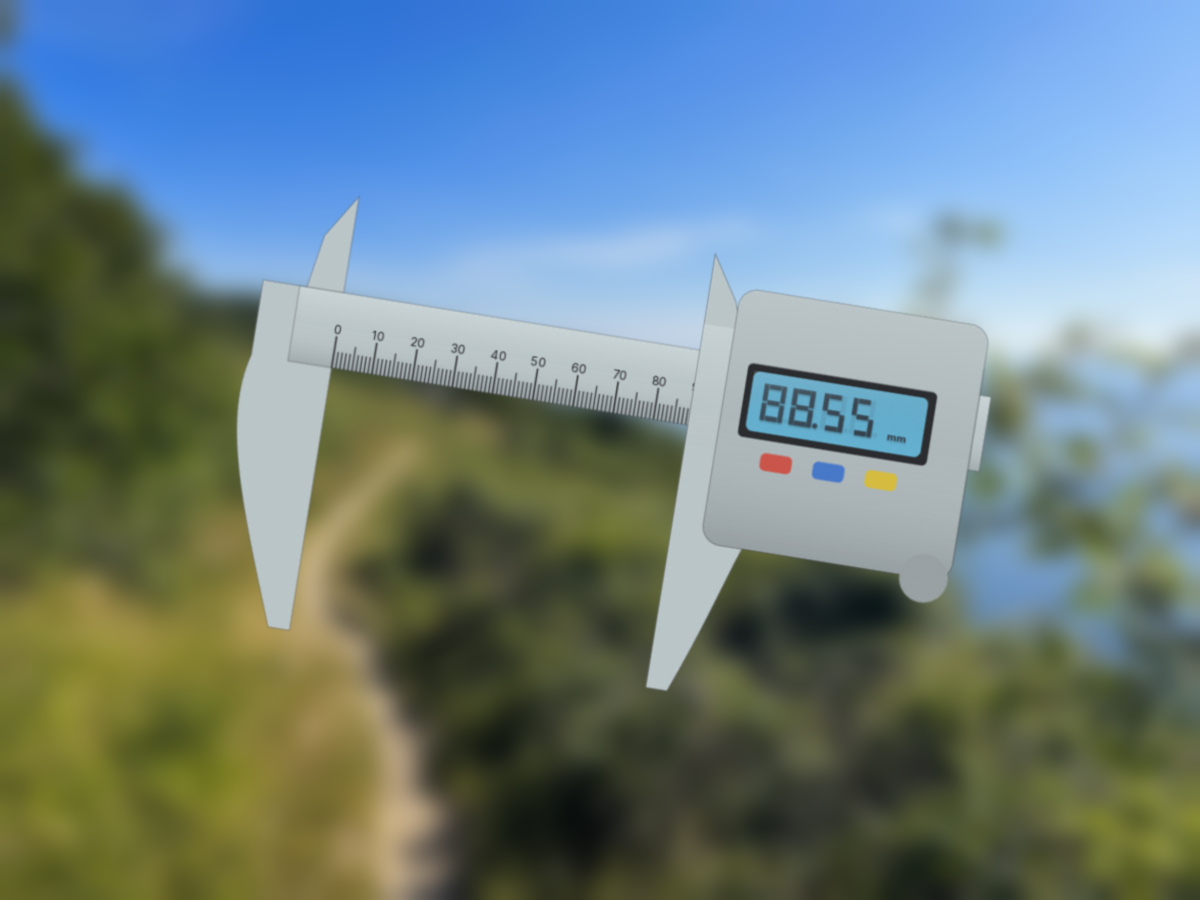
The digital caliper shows 88.55 mm
